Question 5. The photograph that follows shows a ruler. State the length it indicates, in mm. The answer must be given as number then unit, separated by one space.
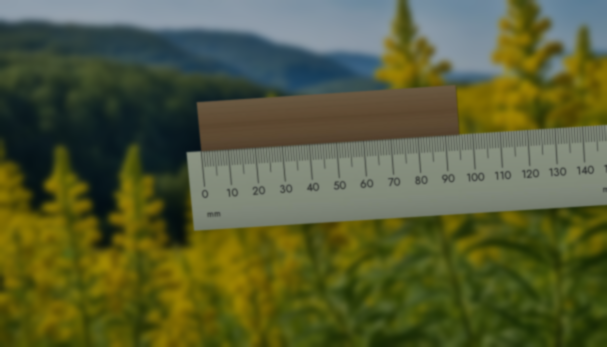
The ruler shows 95 mm
